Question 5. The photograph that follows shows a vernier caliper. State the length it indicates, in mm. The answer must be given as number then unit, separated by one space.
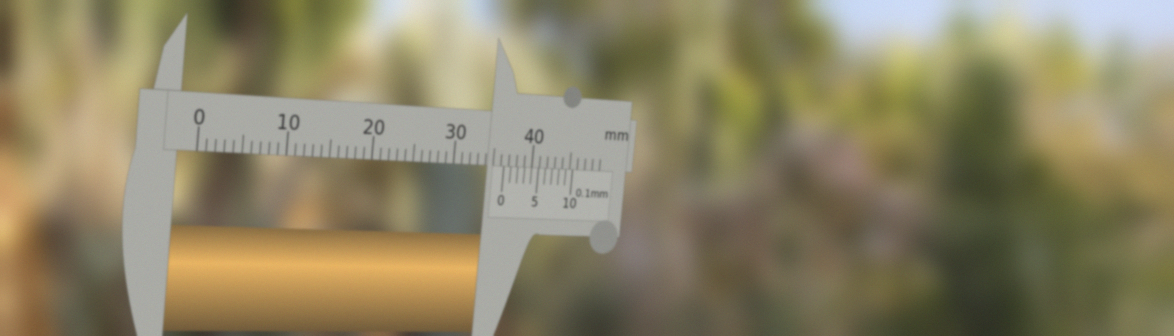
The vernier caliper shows 36.4 mm
